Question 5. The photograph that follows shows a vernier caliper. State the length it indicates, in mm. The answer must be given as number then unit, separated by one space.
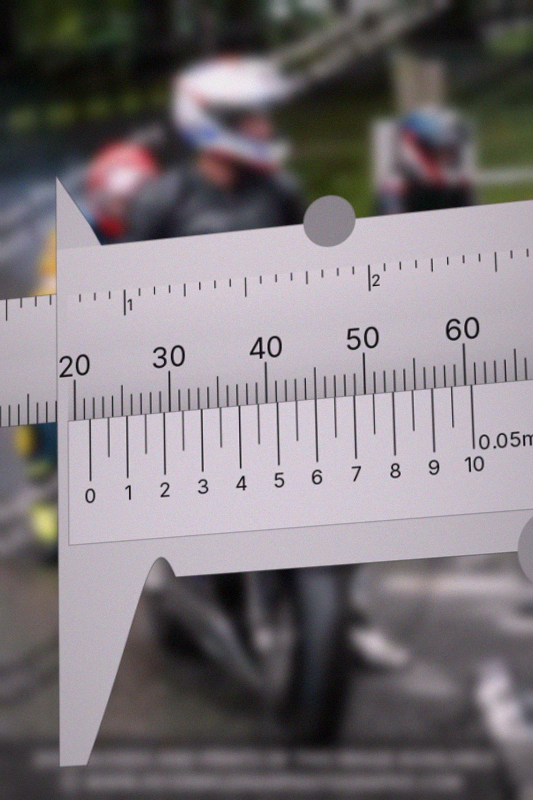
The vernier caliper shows 21.6 mm
